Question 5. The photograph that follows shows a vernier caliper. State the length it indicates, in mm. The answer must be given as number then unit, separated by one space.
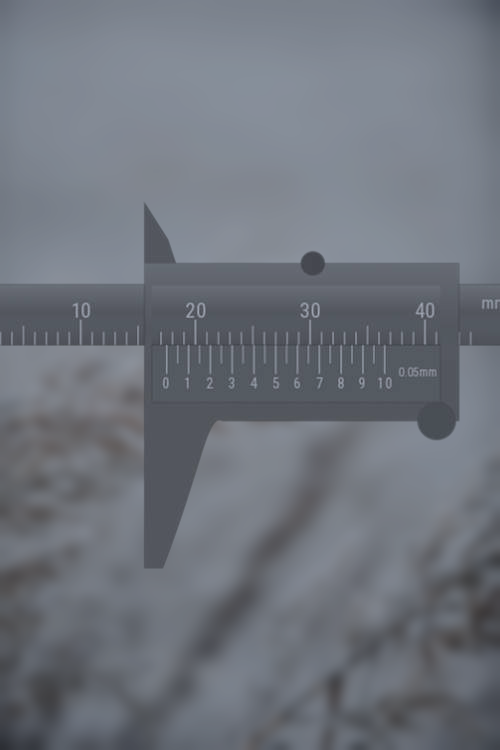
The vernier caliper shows 17.5 mm
